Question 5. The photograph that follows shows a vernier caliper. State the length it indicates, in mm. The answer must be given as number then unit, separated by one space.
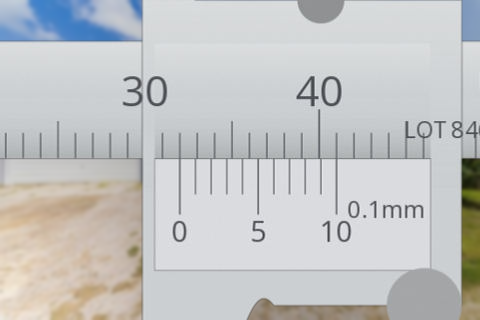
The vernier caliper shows 32.0 mm
